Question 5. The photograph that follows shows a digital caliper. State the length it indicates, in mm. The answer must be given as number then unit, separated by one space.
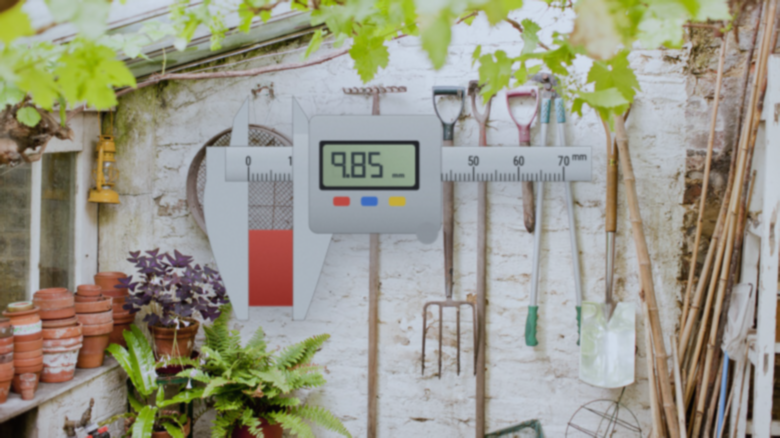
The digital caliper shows 9.85 mm
